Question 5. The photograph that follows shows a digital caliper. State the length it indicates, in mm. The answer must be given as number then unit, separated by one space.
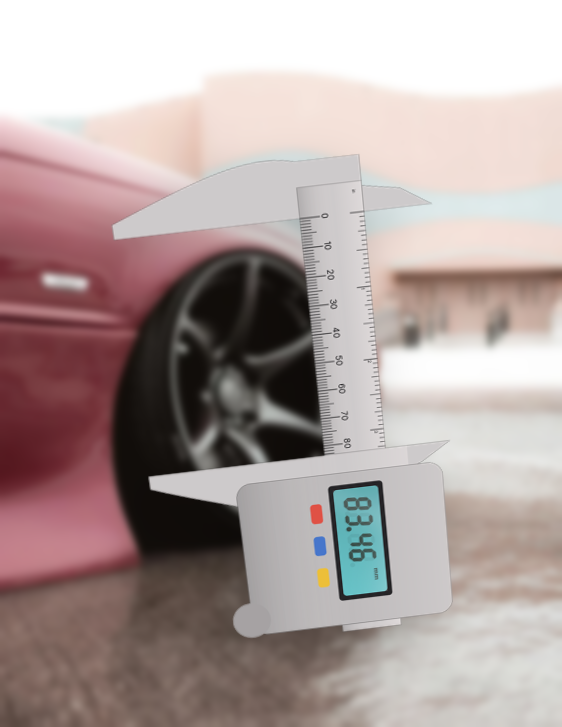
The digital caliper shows 83.46 mm
